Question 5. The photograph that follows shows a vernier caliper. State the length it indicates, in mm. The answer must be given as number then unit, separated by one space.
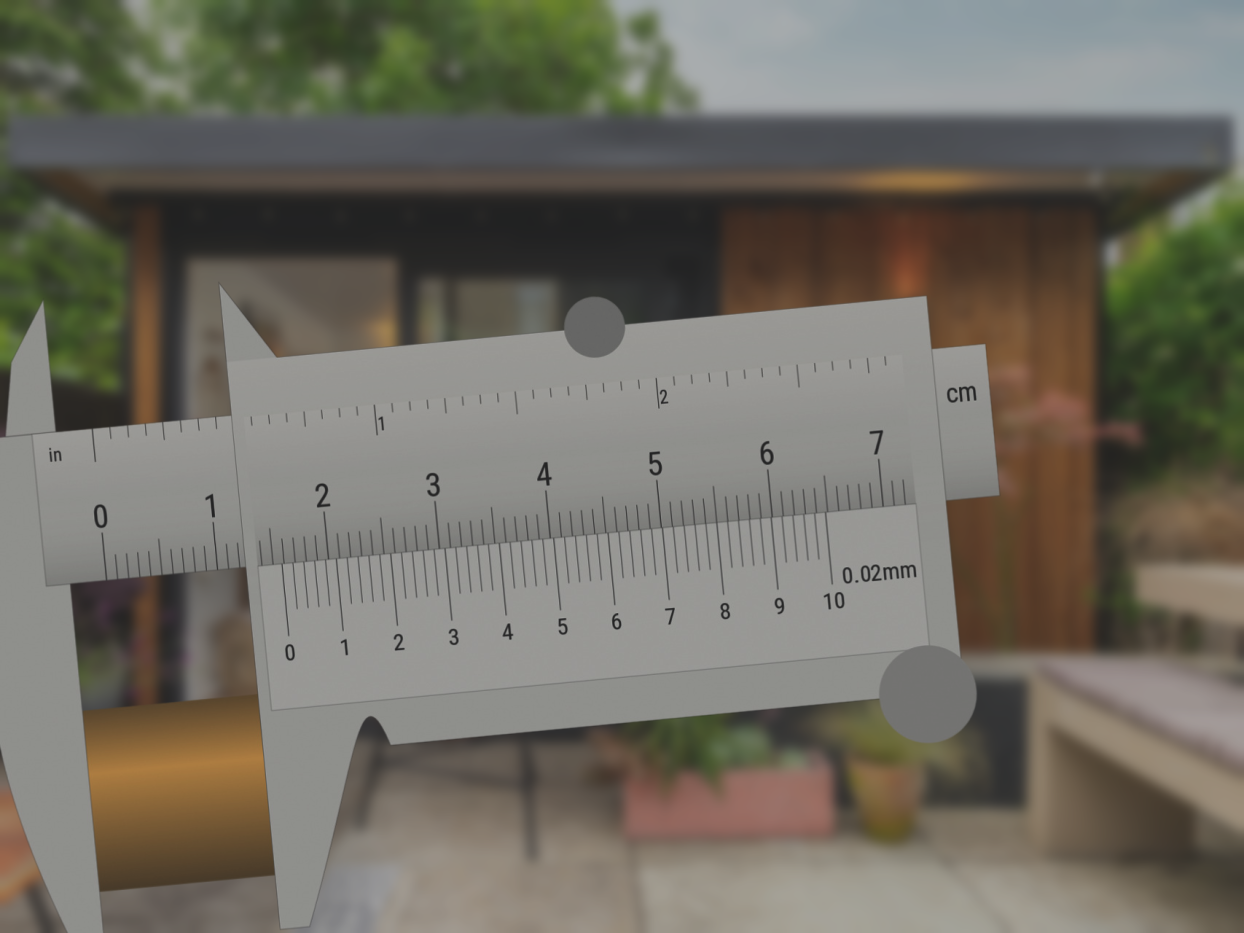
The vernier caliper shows 15.8 mm
